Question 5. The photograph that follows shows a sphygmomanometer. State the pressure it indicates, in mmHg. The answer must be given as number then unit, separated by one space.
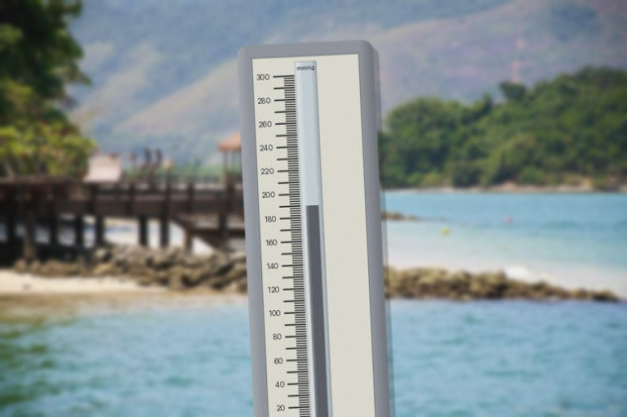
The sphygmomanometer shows 190 mmHg
